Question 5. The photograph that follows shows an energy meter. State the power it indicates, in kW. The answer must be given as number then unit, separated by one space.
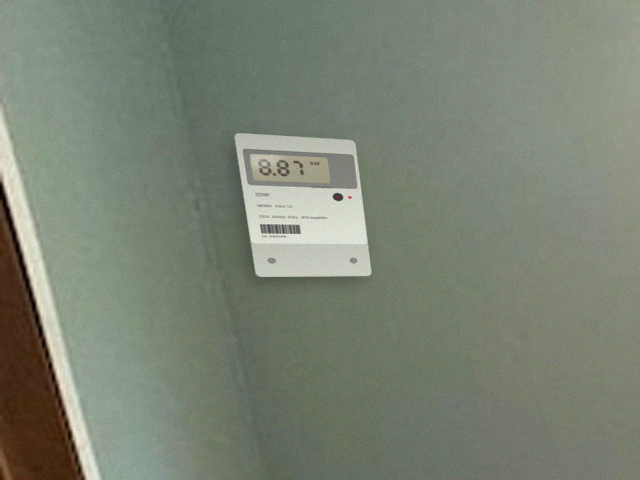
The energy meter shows 8.87 kW
